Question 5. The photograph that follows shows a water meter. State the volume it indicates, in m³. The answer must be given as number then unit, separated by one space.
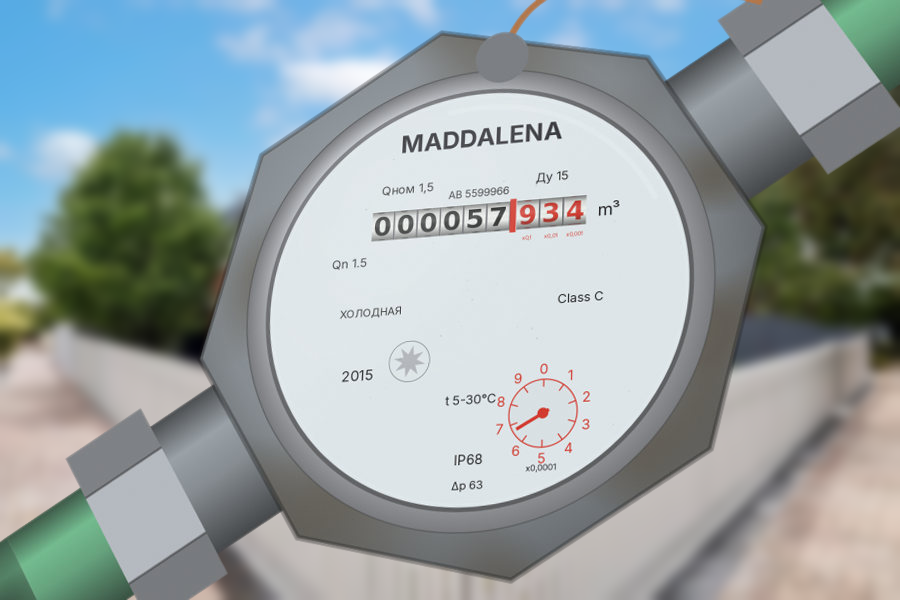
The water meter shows 57.9346 m³
